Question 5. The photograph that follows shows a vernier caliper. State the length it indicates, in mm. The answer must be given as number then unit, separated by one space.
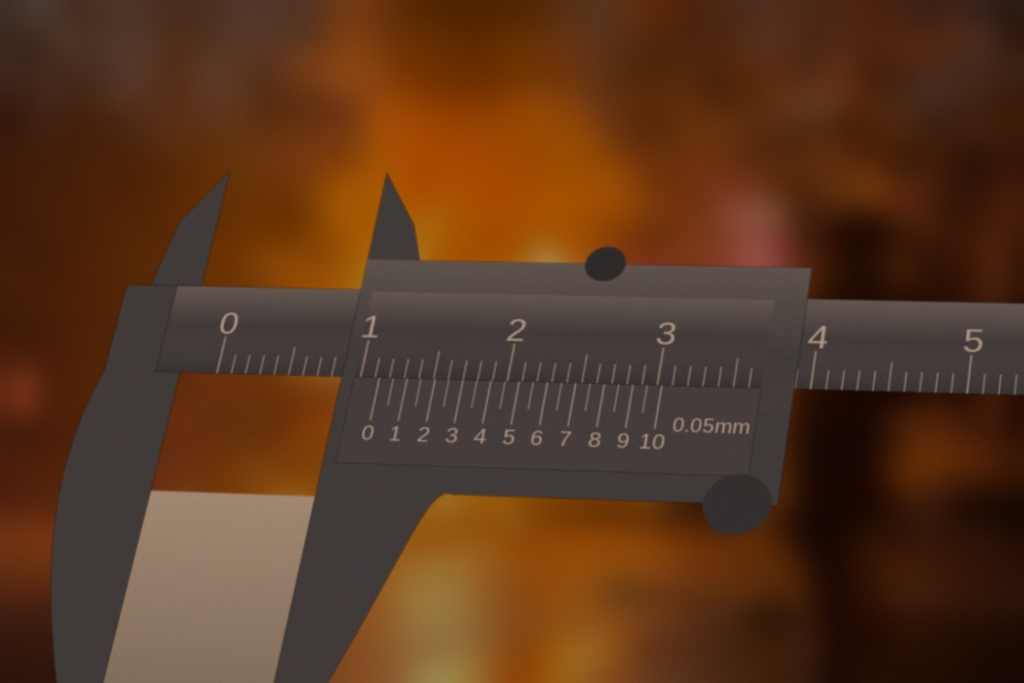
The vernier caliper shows 11.3 mm
